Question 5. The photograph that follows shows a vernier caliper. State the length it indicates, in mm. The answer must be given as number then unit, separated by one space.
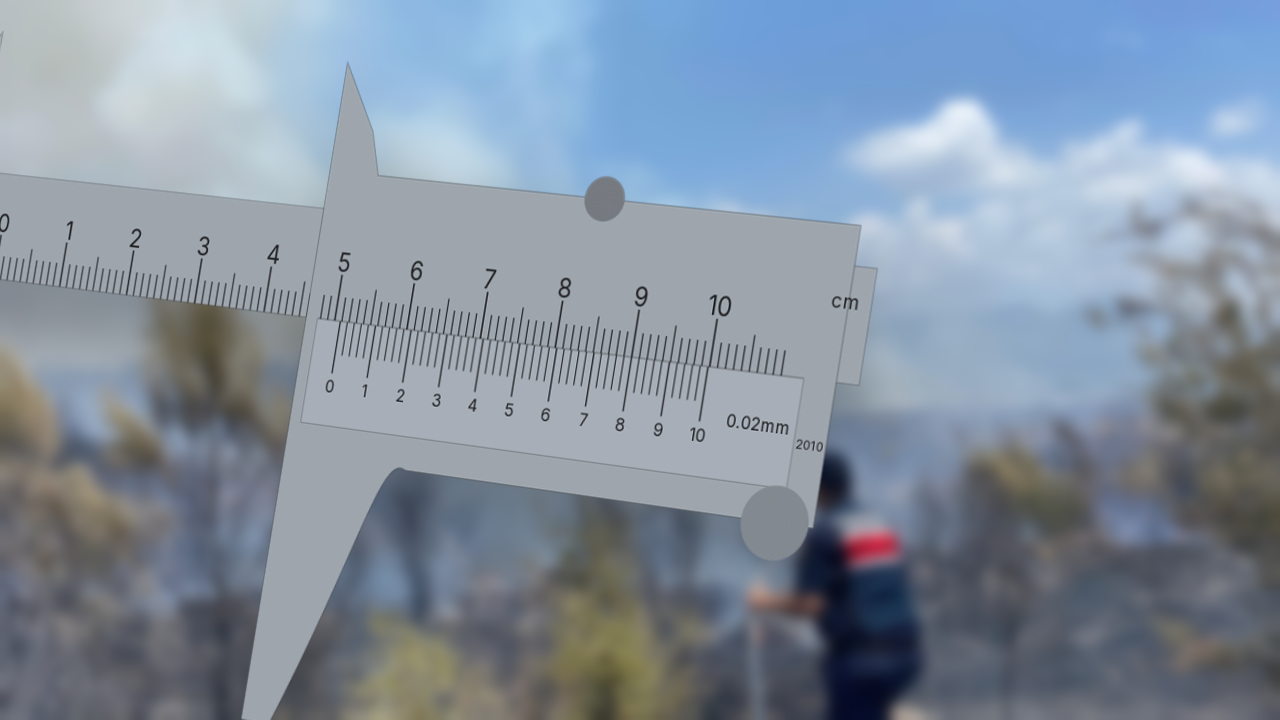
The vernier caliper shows 50.8 mm
